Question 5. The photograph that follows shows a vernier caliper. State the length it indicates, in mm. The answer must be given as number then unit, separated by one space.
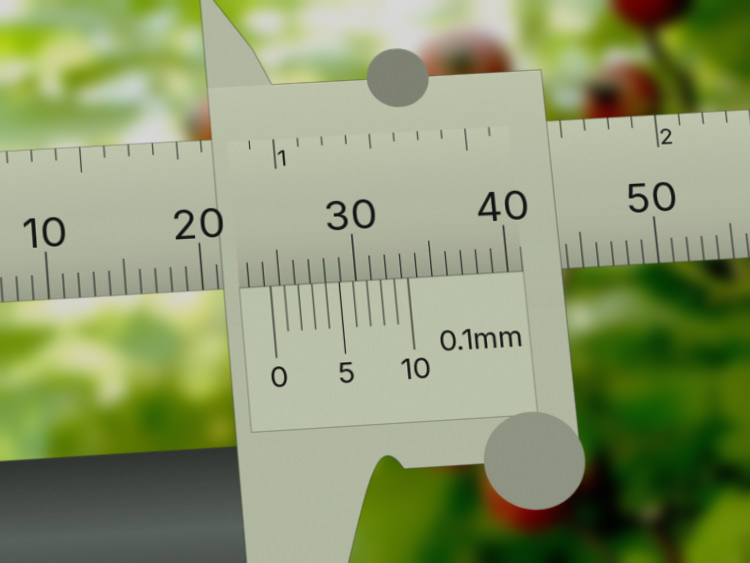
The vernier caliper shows 24.4 mm
